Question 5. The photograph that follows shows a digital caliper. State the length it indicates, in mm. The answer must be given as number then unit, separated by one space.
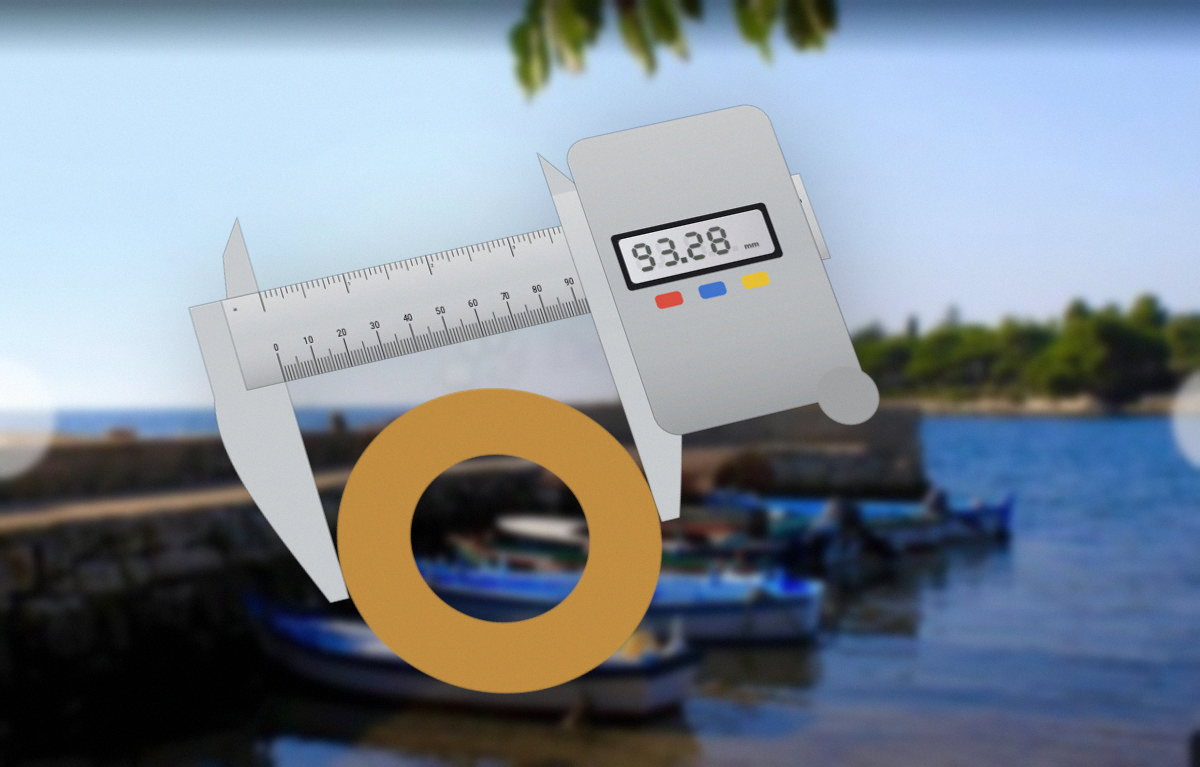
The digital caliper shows 93.28 mm
